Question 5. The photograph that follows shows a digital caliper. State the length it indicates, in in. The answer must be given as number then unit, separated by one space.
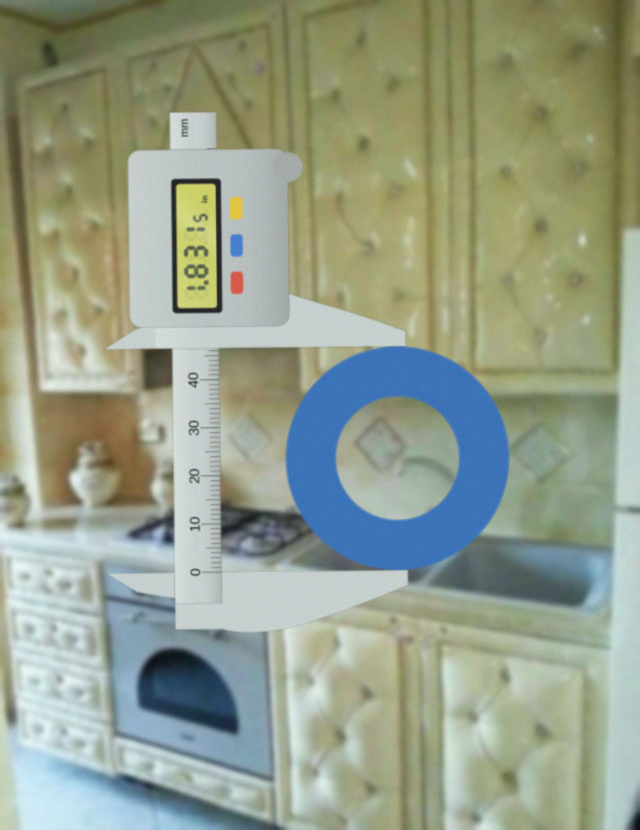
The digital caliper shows 1.8315 in
